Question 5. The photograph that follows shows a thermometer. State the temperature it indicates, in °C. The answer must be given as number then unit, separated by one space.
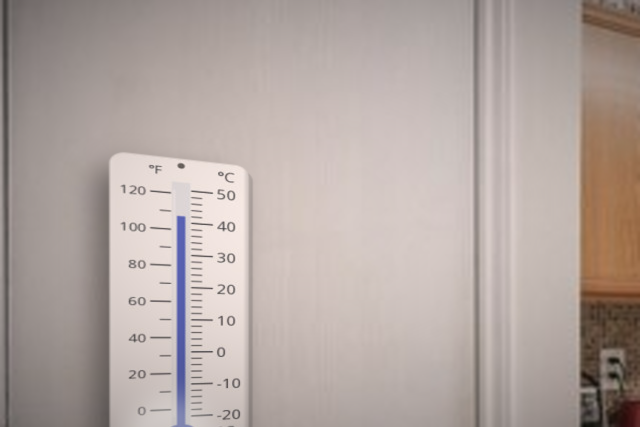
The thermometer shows 42 °C
